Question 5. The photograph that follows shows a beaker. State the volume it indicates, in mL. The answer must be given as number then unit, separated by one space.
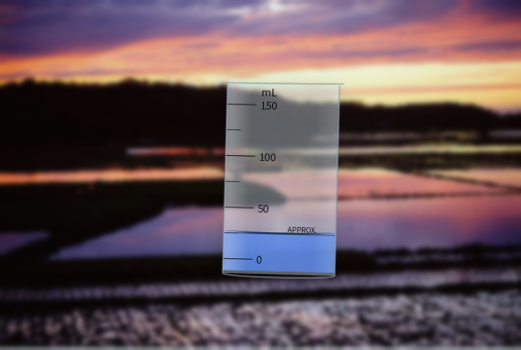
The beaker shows 25 mL
